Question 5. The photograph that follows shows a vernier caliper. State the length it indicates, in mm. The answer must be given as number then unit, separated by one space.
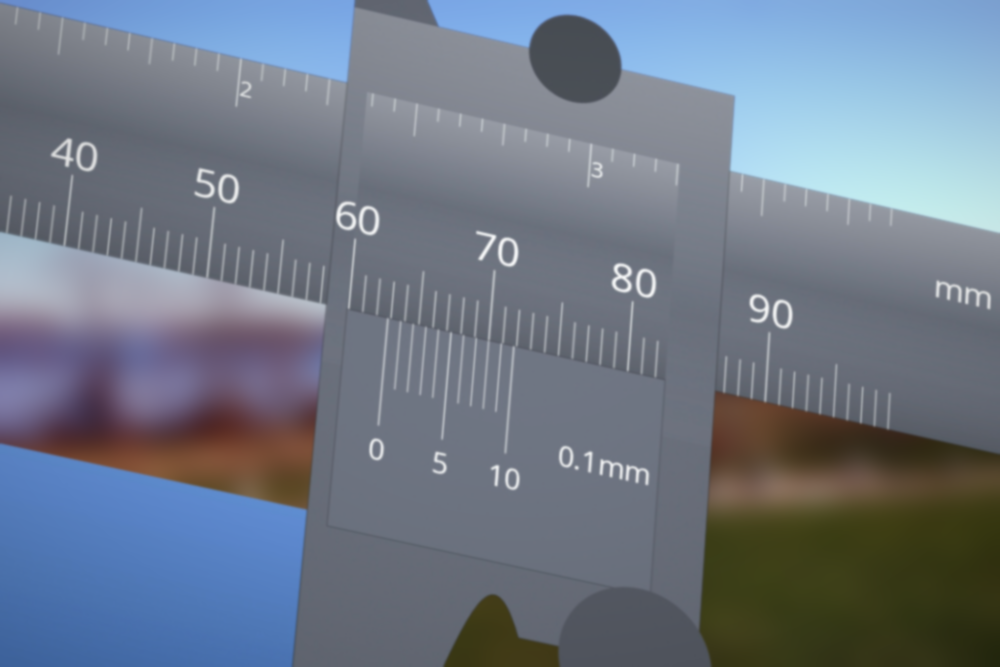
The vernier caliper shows 62.8 mm
